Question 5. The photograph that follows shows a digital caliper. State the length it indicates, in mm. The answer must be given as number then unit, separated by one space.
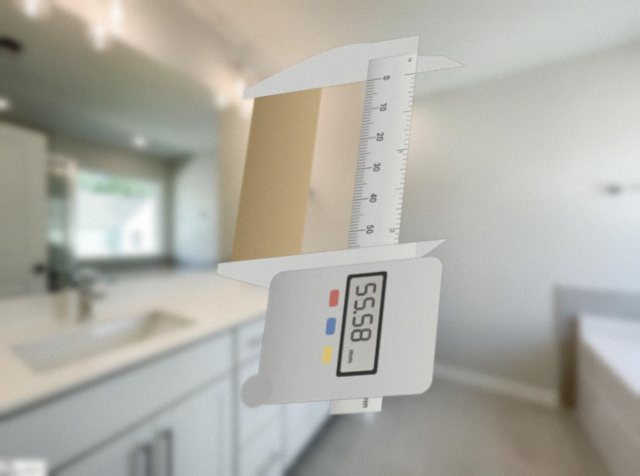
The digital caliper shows 55.58 mm
